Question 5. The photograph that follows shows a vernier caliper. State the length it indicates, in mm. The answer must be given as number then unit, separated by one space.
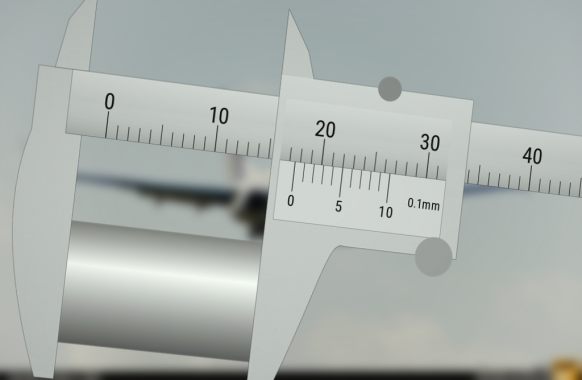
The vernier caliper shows 17.5 mm
